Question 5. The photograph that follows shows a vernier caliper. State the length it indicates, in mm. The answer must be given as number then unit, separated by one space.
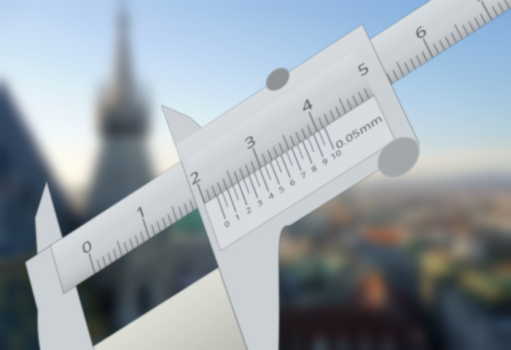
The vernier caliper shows 22.2 mm
